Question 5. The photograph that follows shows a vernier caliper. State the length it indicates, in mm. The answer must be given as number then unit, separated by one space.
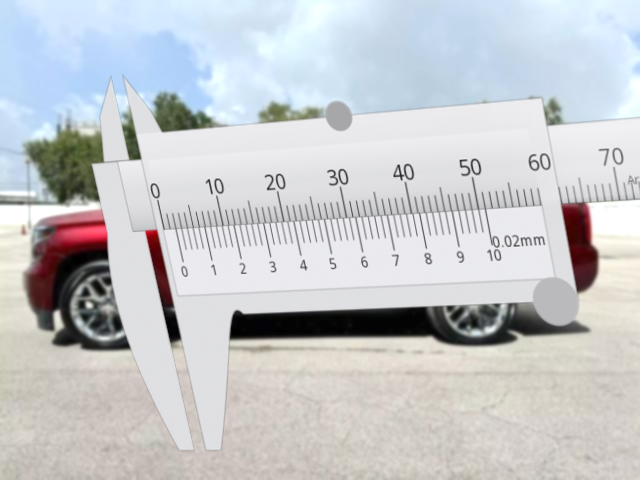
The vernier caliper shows 2.0 mm
